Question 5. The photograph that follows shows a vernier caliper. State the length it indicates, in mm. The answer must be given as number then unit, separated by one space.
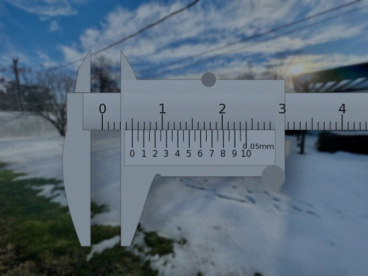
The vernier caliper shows 5.0 mm
